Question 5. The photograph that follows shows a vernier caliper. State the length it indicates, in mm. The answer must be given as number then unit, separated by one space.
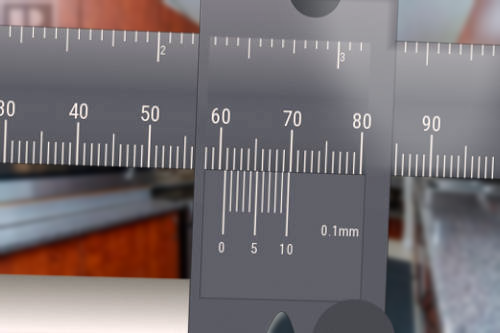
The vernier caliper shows 60.8 mm
